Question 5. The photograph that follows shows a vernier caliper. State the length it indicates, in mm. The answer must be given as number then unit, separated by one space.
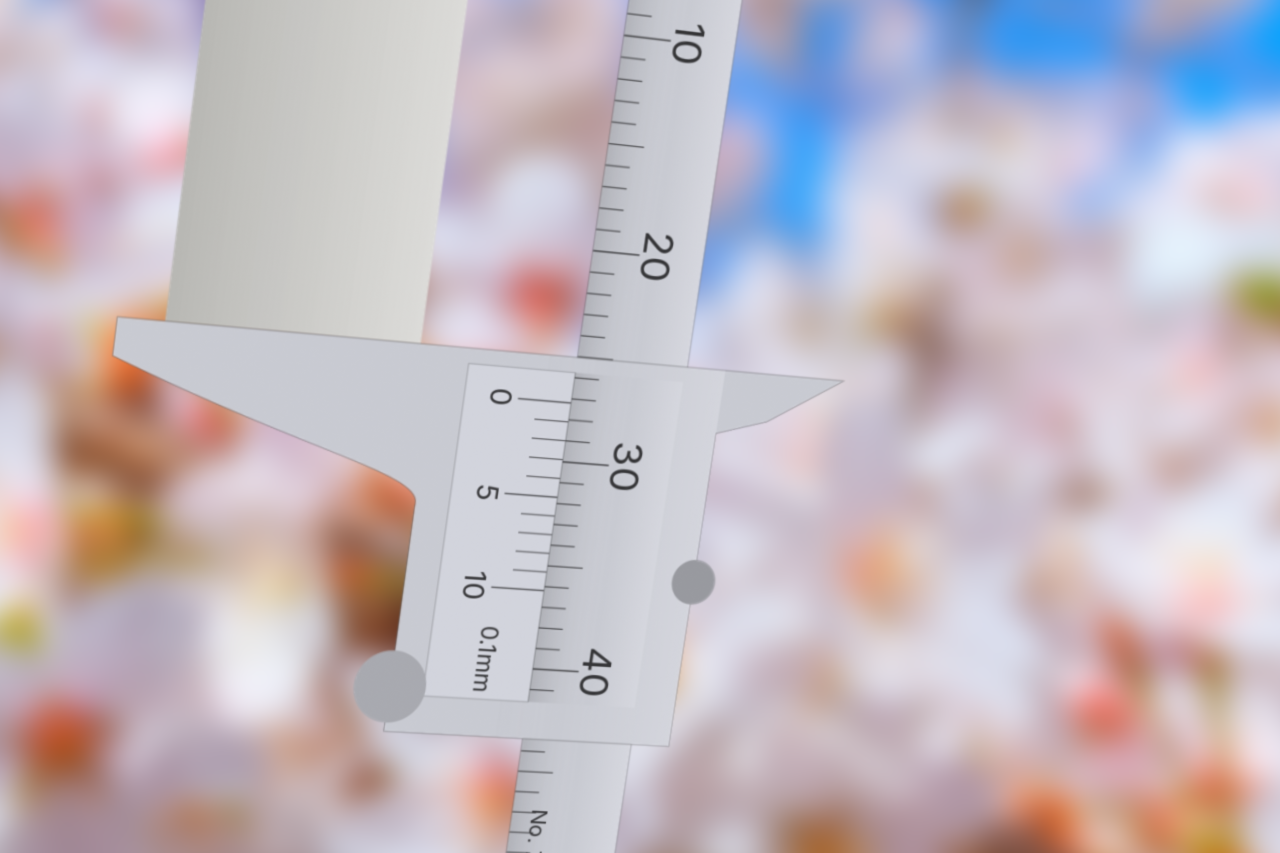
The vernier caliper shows 27.2 mm
